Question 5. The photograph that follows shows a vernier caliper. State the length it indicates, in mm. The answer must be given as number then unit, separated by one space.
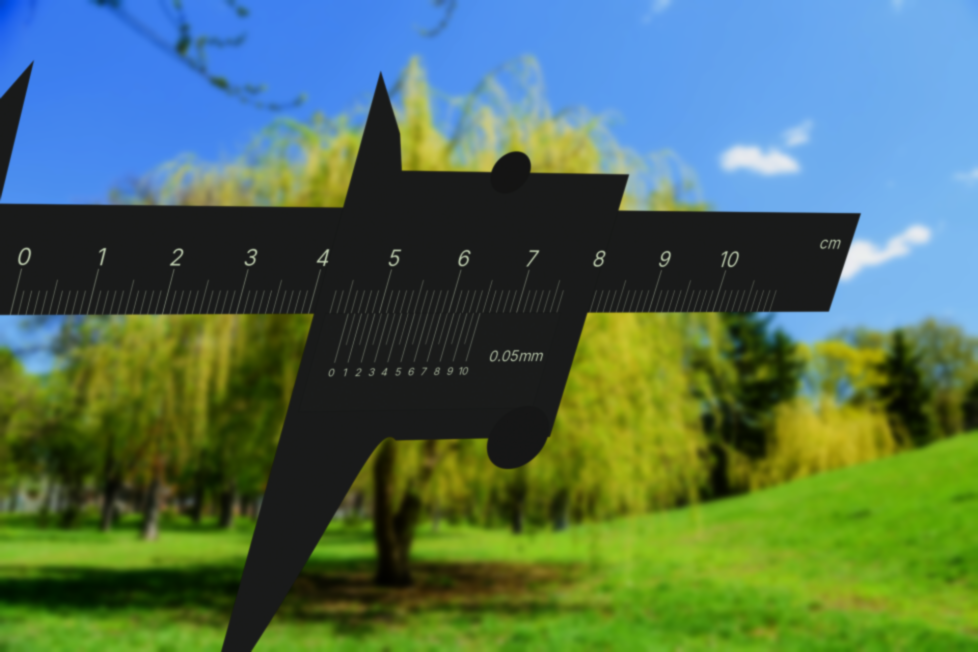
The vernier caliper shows 45.6 mm
